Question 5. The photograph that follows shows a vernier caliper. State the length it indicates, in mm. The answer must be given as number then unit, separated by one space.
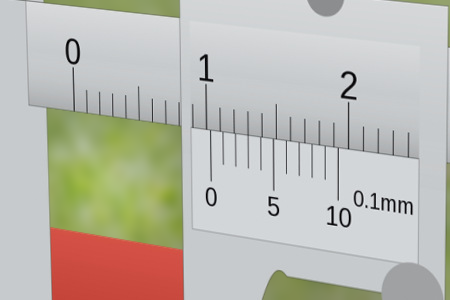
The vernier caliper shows 10.3 mm
